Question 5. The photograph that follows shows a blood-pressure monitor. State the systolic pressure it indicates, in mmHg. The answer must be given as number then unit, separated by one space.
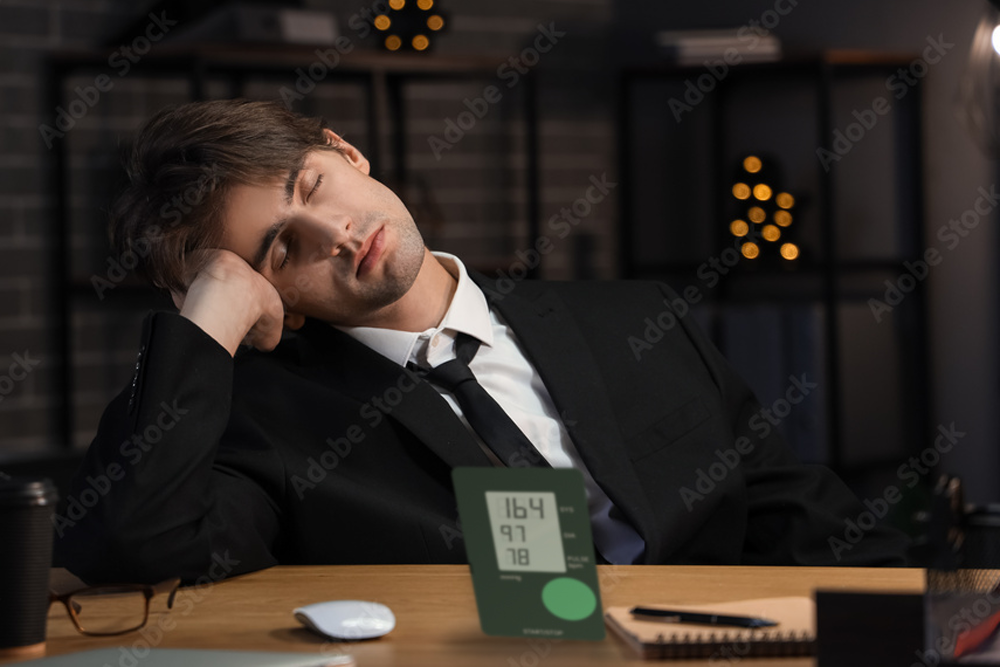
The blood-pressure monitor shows 164 mmHg
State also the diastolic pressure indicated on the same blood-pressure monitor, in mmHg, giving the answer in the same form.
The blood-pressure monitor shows 97 mmHg
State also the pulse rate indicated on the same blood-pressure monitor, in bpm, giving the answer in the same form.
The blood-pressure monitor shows 78 bpm
